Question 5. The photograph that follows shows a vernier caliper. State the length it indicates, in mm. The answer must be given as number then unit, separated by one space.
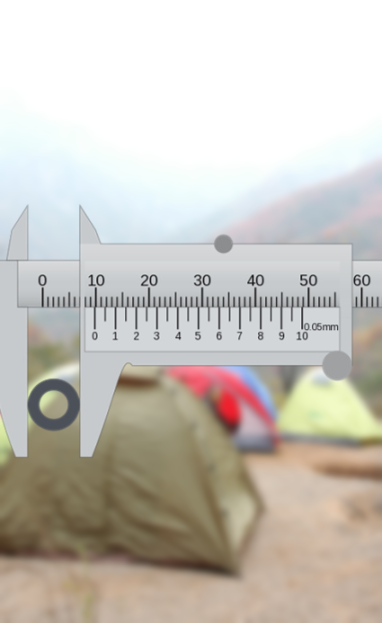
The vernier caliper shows 9.8 mm
